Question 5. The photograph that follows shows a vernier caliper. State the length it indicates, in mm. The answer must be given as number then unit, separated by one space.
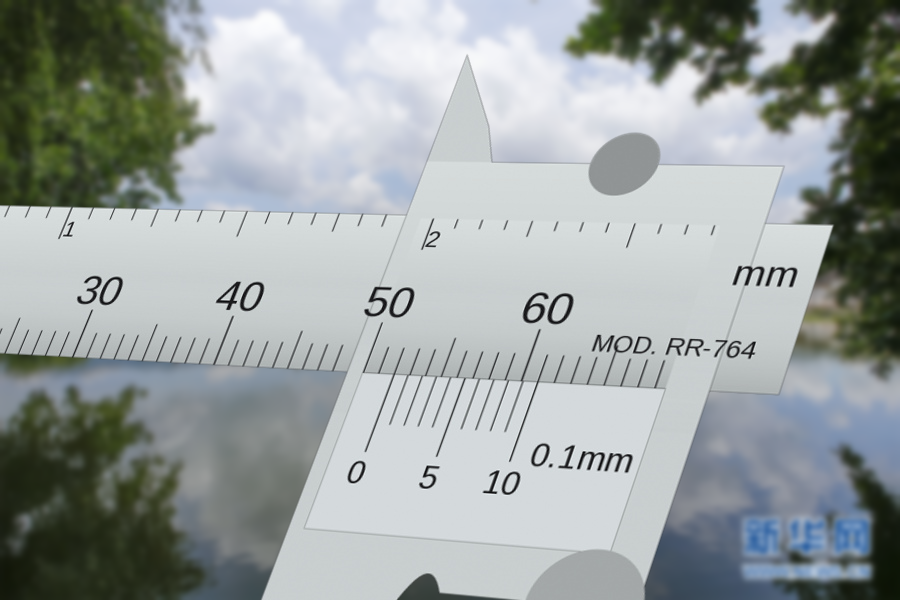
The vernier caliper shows 52.0 mm
